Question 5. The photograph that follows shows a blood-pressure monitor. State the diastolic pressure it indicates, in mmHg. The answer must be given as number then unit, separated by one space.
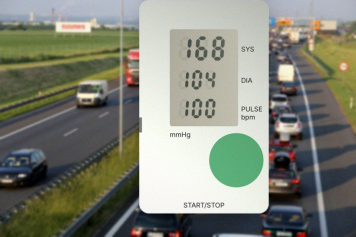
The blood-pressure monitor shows 104 mmHg
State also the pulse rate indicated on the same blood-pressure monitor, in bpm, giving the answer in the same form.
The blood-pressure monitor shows 100 bpm
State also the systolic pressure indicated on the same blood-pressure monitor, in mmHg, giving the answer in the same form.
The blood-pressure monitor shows 168 mmHg
